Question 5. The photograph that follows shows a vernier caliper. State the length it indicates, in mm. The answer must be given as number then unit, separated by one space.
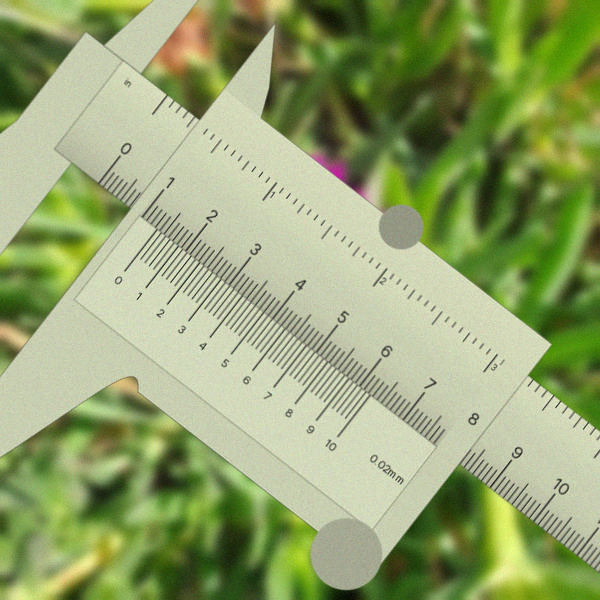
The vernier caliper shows 13.5 mm
